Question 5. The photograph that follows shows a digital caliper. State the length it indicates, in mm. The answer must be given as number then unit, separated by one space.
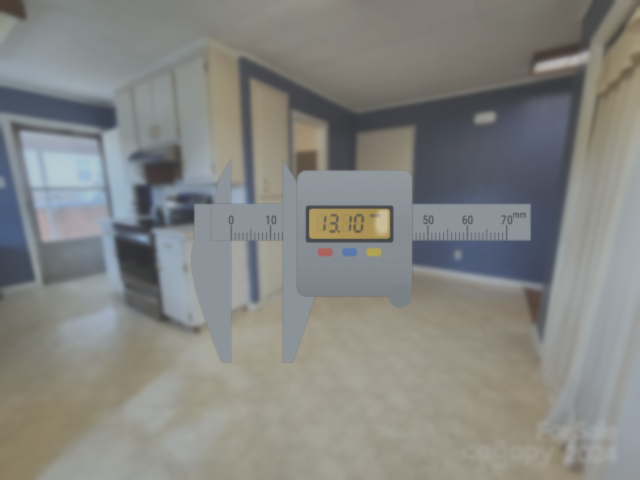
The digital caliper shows 13.10 mm
